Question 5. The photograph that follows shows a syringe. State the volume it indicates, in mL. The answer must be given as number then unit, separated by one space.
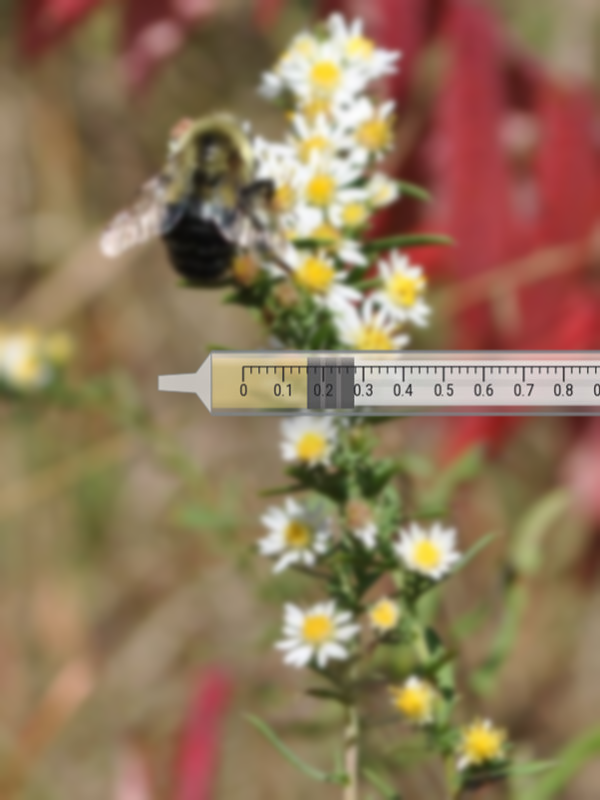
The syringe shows 0.16 mL
